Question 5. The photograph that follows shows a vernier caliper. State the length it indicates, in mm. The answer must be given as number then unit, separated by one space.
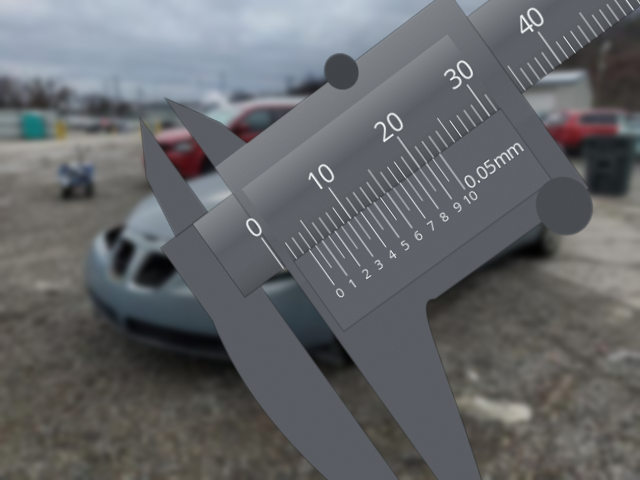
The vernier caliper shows 3.8 mm
